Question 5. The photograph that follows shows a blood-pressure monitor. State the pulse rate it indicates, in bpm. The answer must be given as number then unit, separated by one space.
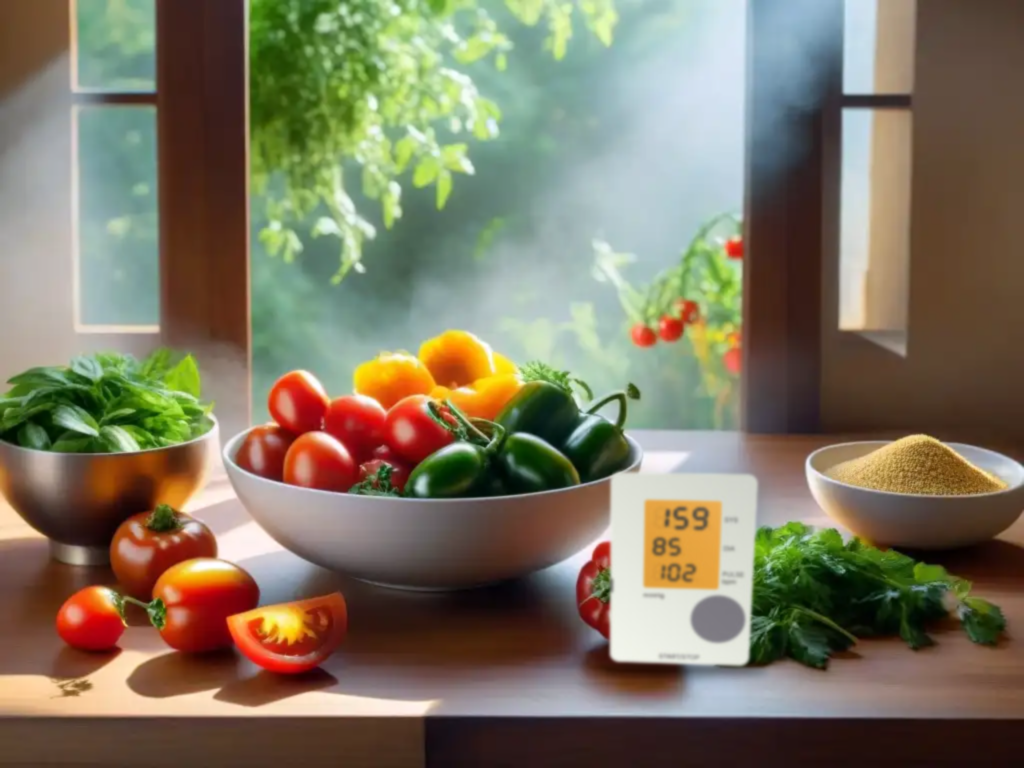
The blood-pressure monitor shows 102 bpm
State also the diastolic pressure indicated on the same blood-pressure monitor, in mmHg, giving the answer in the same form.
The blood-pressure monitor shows 85 mmHg
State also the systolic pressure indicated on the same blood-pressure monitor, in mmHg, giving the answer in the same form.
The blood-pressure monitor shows 159 mmHg
